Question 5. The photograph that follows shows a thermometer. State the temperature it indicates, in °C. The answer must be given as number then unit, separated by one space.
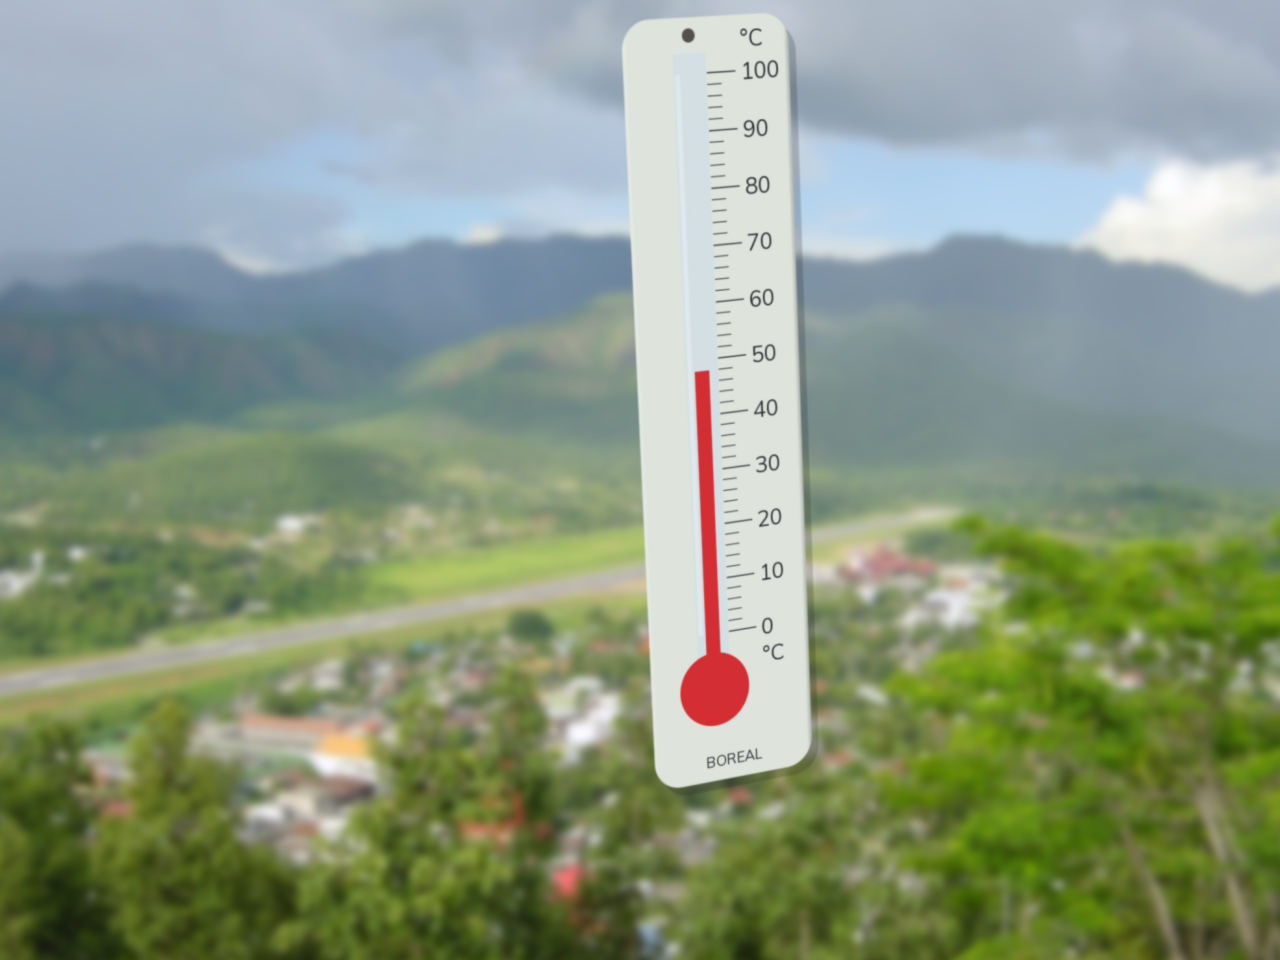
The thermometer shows 48 °C
